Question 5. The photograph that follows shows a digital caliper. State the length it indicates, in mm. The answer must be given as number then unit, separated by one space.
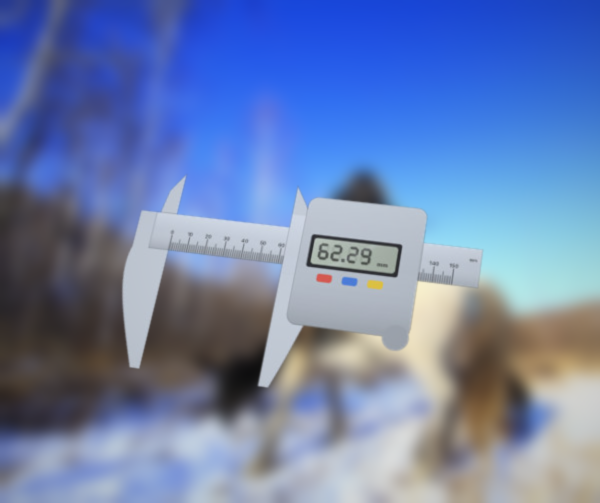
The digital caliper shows 62.29 mm
